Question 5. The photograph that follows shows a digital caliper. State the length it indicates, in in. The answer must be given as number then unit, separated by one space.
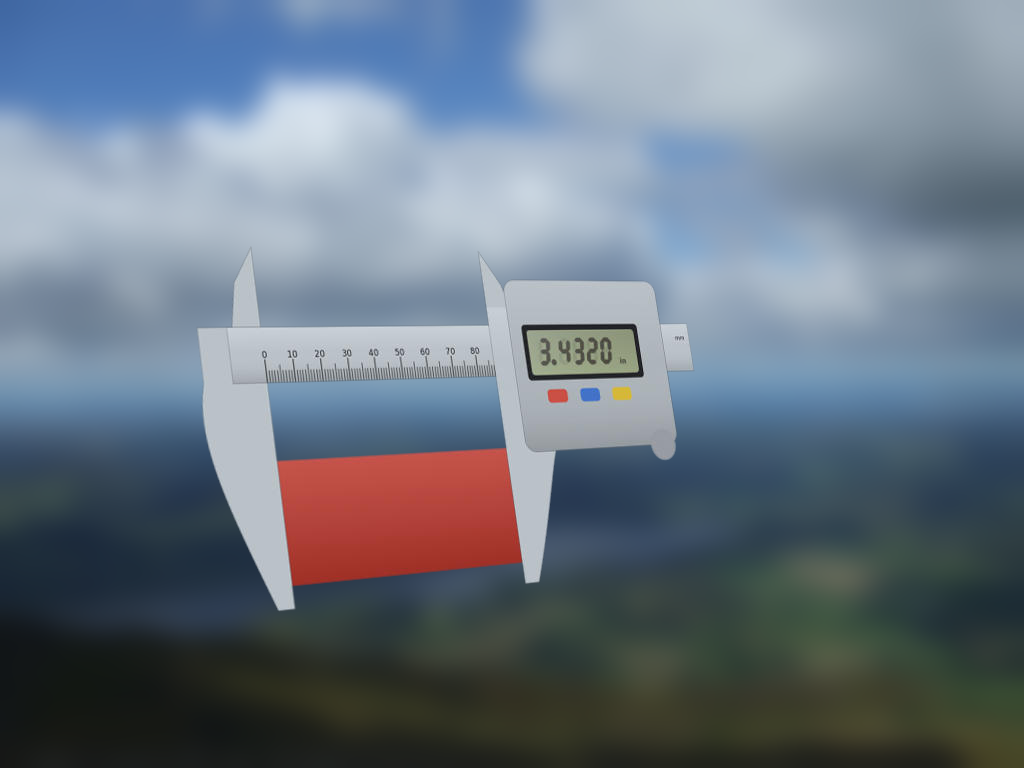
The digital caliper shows 3.4320 in
